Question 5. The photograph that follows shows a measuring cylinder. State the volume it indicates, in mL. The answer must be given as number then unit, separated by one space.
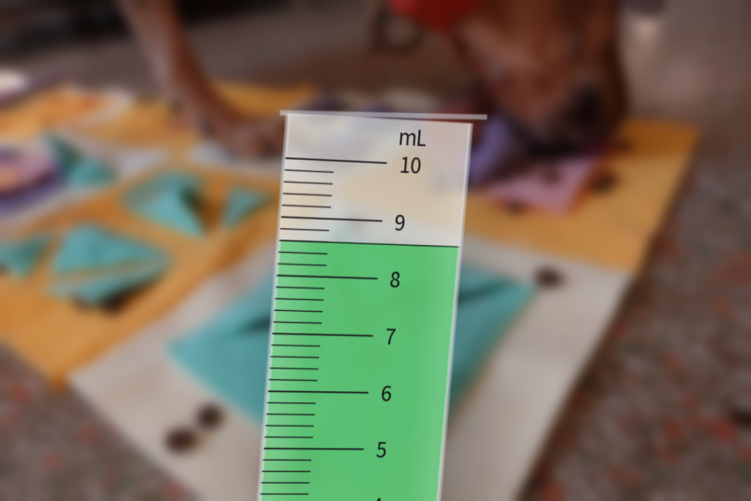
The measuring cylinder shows 8.6 mL
